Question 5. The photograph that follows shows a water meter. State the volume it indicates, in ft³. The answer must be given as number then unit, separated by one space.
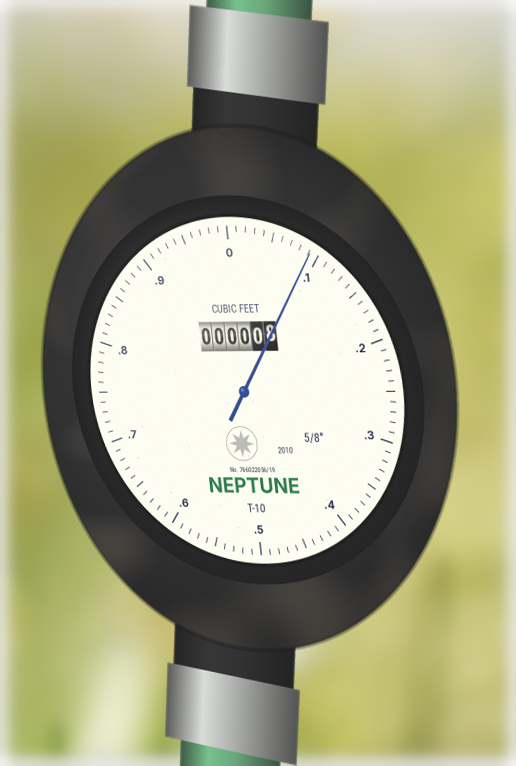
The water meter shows 8.09 ft³
